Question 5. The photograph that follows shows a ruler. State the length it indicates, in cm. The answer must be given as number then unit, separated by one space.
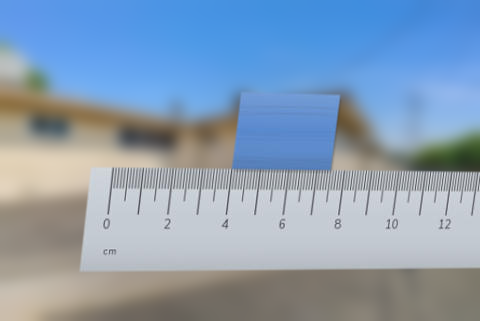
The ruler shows 3.5 cm
